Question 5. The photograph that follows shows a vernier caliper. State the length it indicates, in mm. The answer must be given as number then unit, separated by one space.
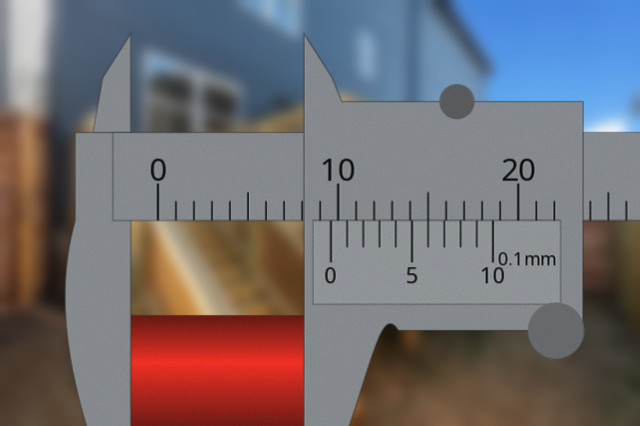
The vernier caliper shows 9.6 mm
